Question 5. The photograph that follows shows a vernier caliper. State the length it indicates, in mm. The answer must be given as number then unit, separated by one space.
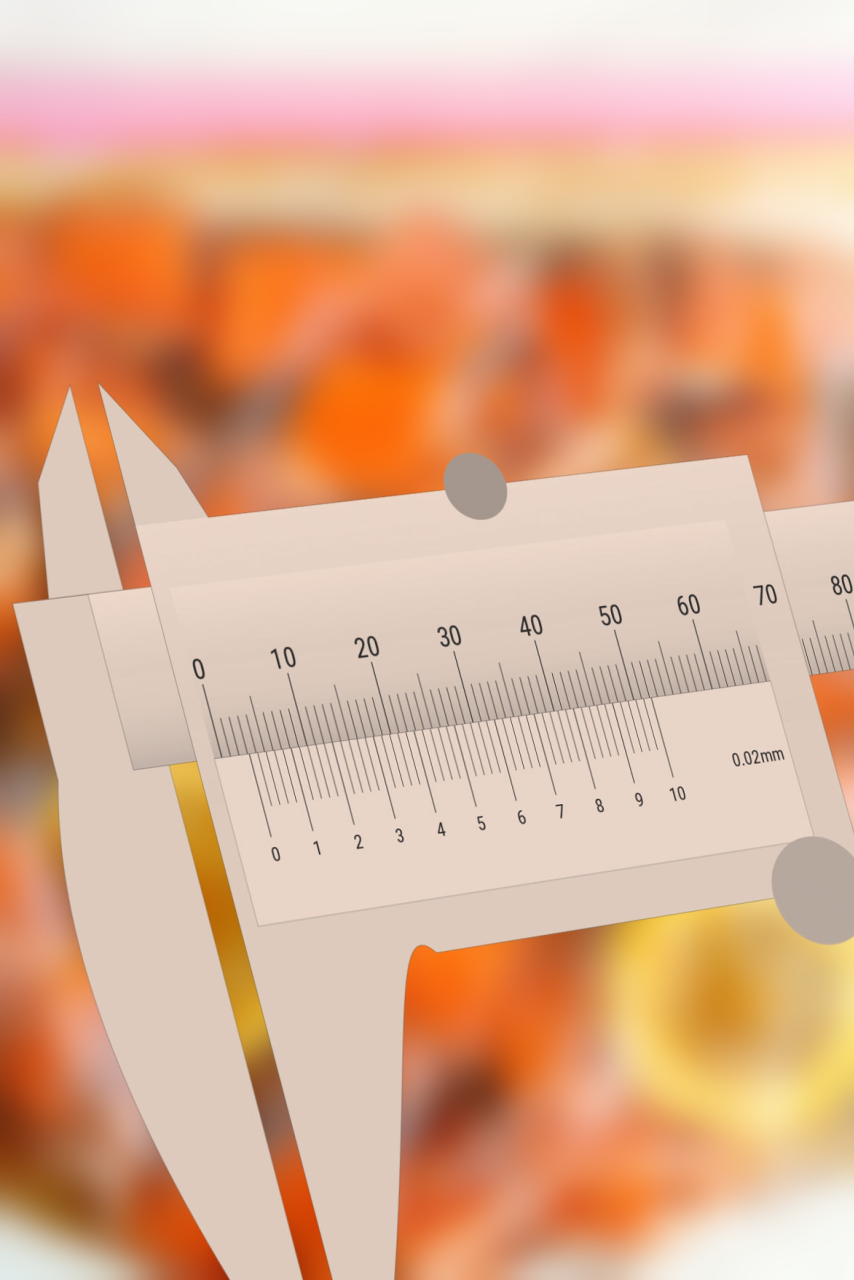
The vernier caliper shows 3.2 mm
